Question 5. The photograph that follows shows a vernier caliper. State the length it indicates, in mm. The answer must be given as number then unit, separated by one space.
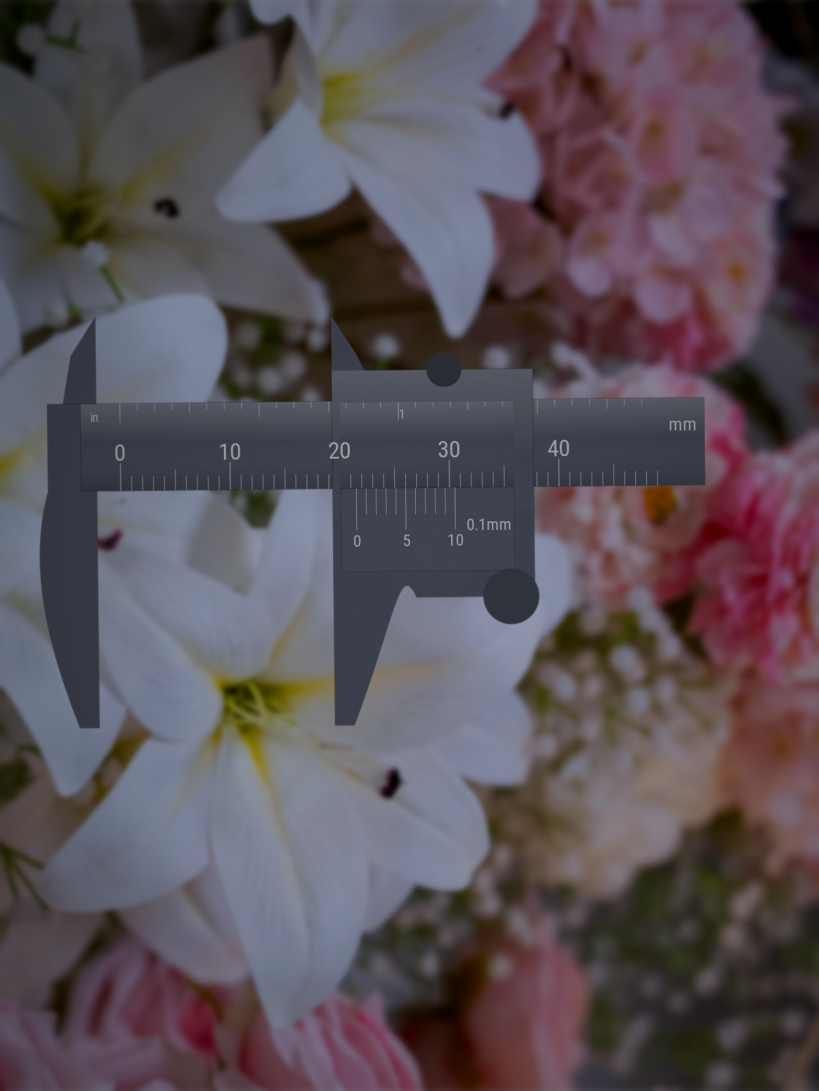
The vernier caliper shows 21.5 mm
